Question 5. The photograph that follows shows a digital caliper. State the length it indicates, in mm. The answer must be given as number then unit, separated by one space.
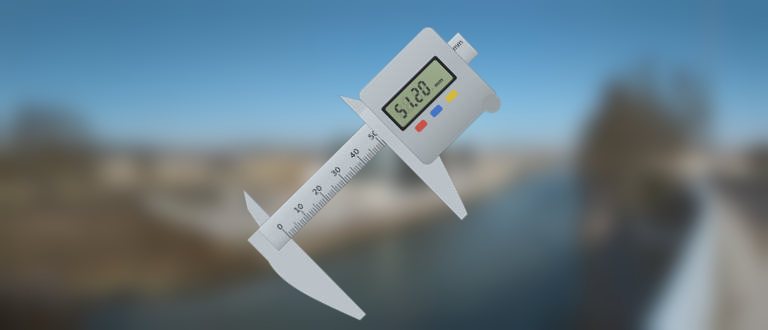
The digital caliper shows 51.20 mm
